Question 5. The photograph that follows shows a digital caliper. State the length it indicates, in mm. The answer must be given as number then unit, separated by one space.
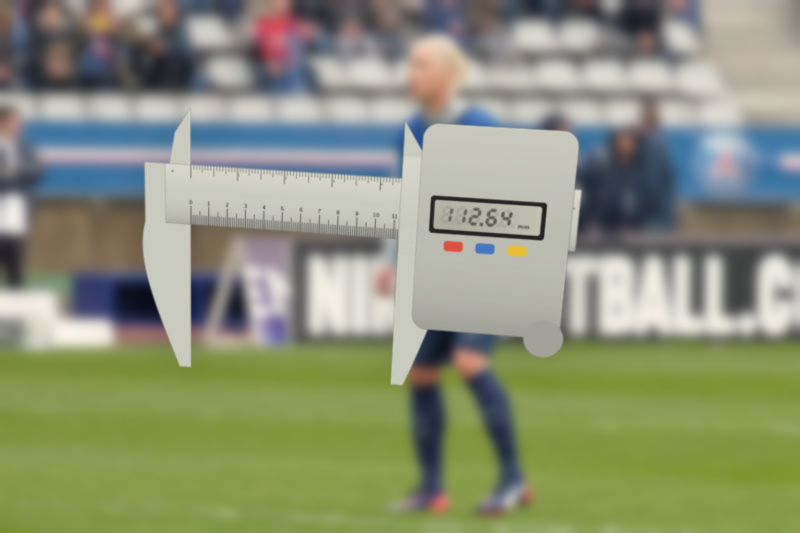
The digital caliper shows 112.64 mm
